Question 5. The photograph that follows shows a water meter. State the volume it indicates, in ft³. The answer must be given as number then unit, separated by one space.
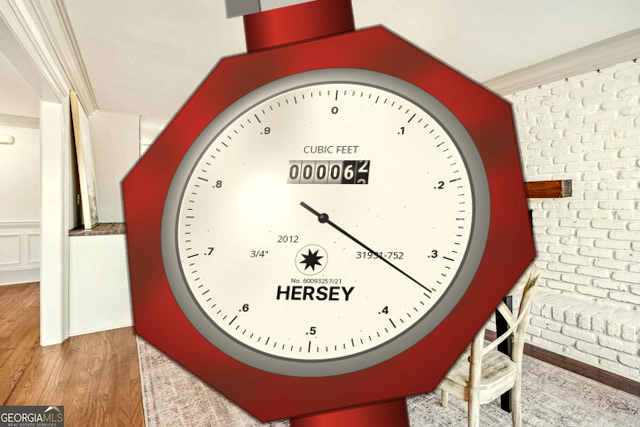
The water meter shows 62.34 ft³
